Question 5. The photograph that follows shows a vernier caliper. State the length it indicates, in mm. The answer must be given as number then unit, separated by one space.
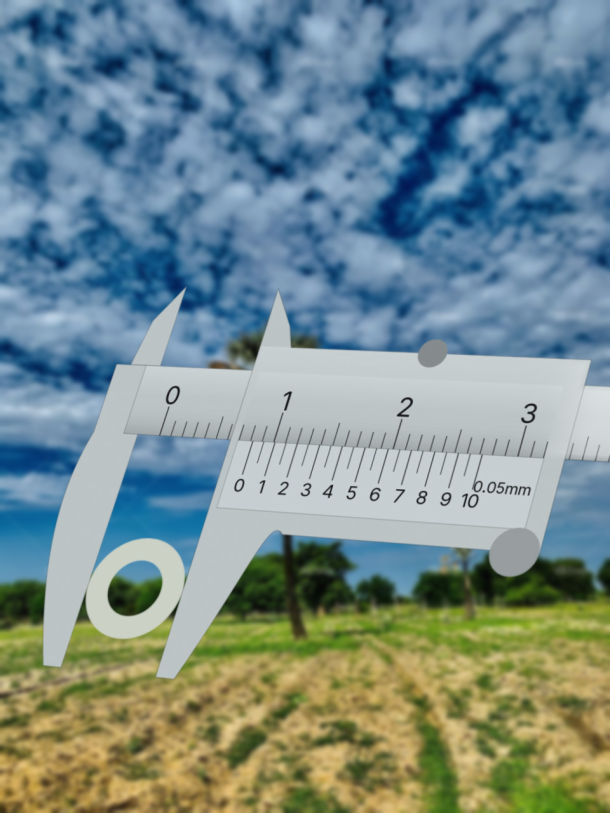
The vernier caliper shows 8.2 mm
